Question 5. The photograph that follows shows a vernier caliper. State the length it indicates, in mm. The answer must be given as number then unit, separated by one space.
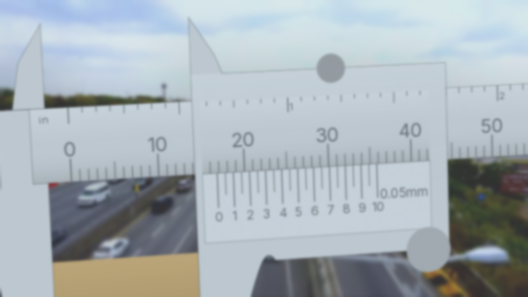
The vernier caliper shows 16.8 mm
